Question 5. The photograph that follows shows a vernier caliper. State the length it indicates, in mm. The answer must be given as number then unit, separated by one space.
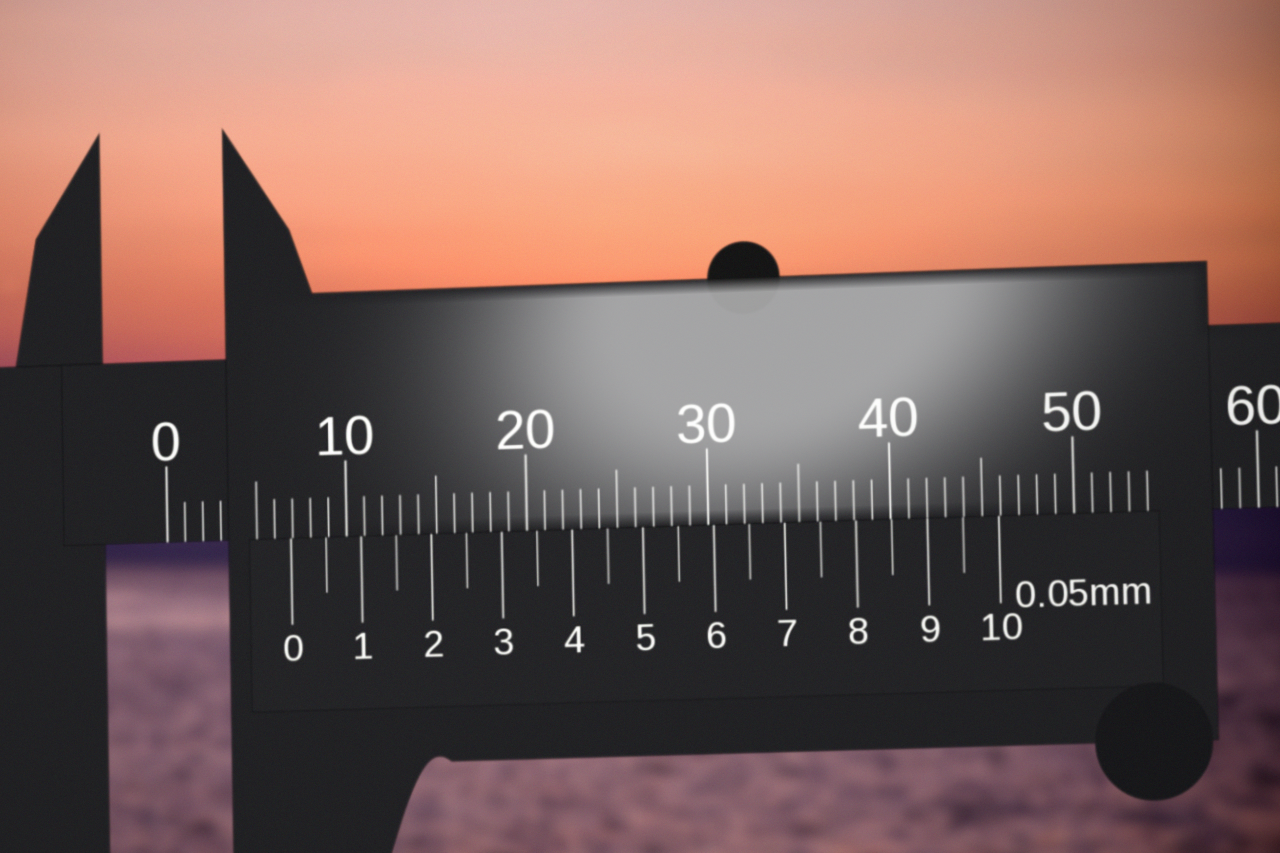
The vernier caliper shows 6.9 mm
